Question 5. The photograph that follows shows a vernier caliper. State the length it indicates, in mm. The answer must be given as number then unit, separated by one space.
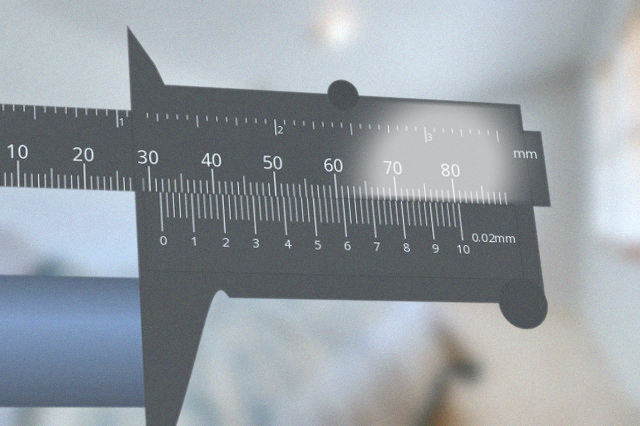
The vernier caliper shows 31.6 mm
